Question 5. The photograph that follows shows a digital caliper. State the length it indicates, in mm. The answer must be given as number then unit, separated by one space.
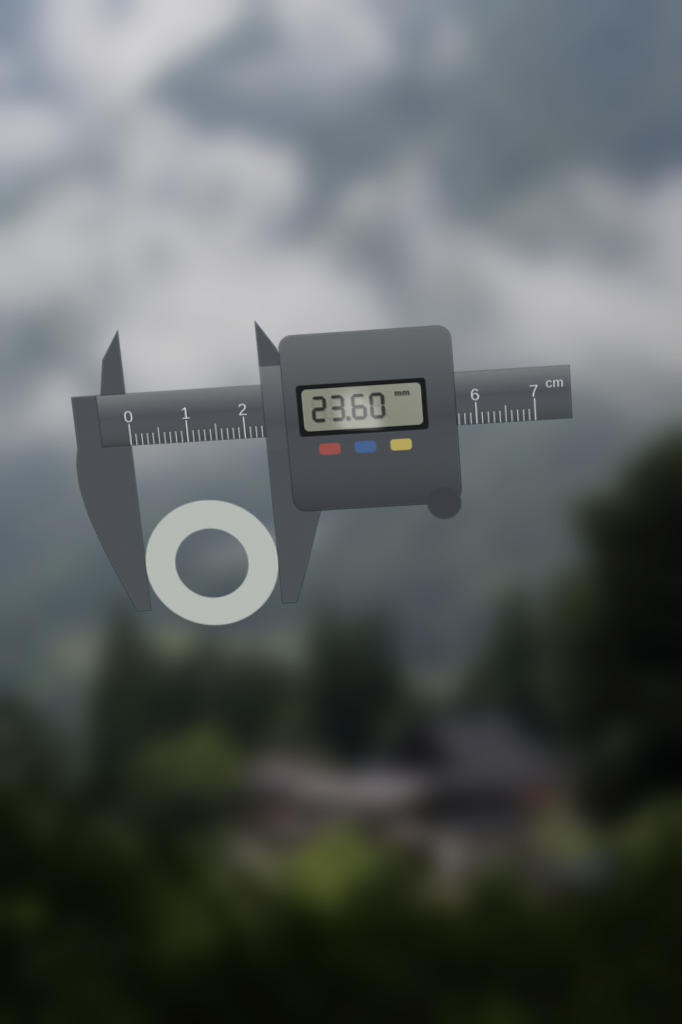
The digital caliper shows 23.60 mm
